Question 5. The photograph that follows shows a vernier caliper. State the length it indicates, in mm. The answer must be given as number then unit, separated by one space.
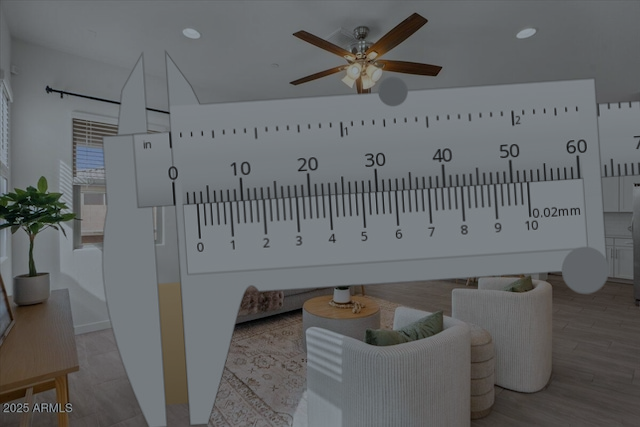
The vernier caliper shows 3.4 mm
